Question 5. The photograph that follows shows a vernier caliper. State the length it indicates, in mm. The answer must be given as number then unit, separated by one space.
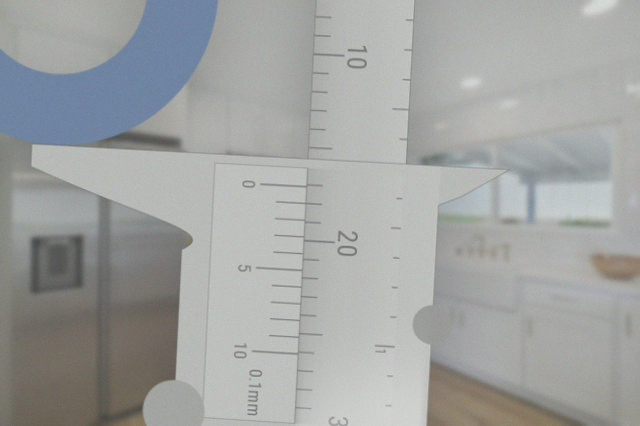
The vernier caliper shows 17.1 mm
